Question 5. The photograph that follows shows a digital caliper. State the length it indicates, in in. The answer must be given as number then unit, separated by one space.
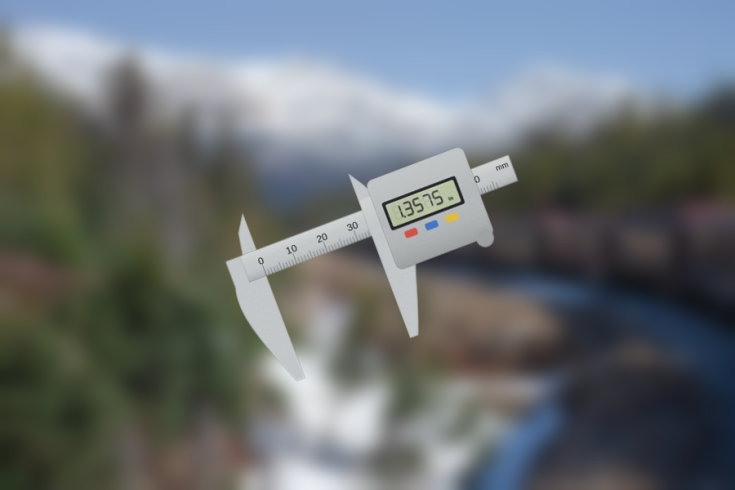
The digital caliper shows 1.3575 in
